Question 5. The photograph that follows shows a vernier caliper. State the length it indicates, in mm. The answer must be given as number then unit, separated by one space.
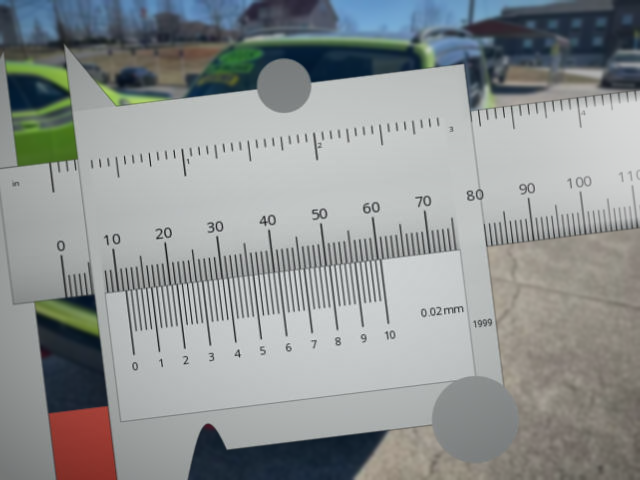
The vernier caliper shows 11.5 mm
